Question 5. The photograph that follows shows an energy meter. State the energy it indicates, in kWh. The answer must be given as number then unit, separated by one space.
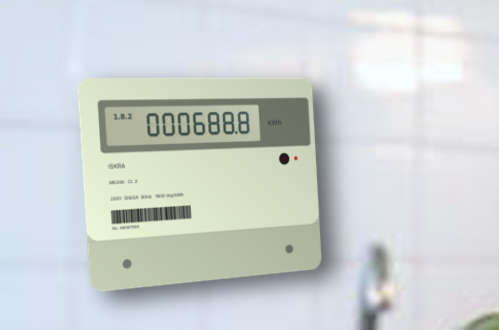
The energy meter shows 688.8 kWh
